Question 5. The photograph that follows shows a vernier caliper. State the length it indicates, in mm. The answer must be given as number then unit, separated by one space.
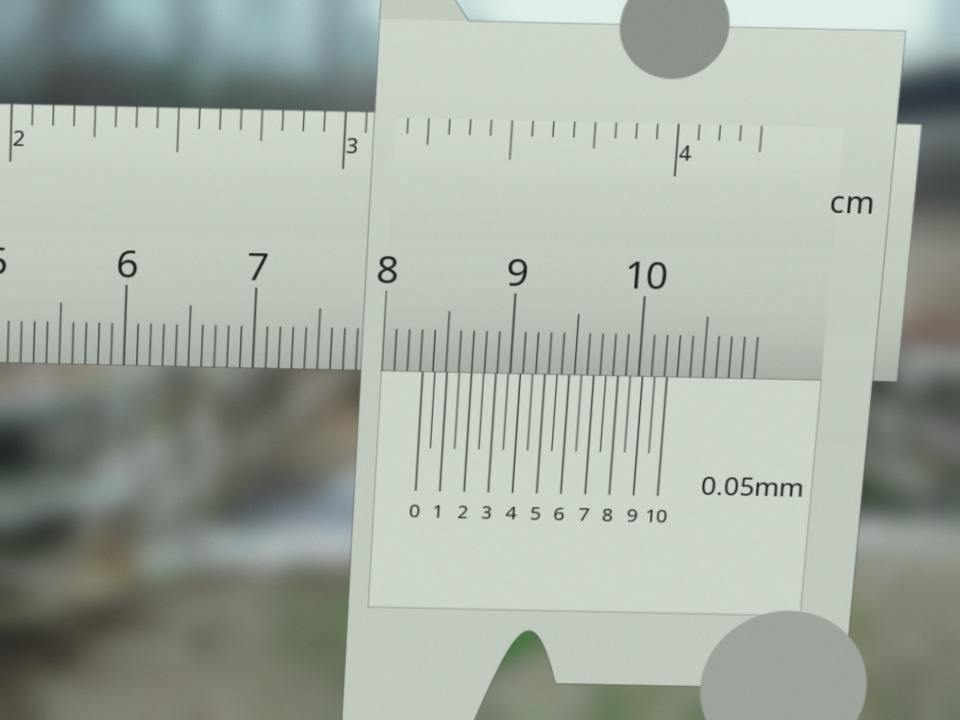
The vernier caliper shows 83.2 mm
